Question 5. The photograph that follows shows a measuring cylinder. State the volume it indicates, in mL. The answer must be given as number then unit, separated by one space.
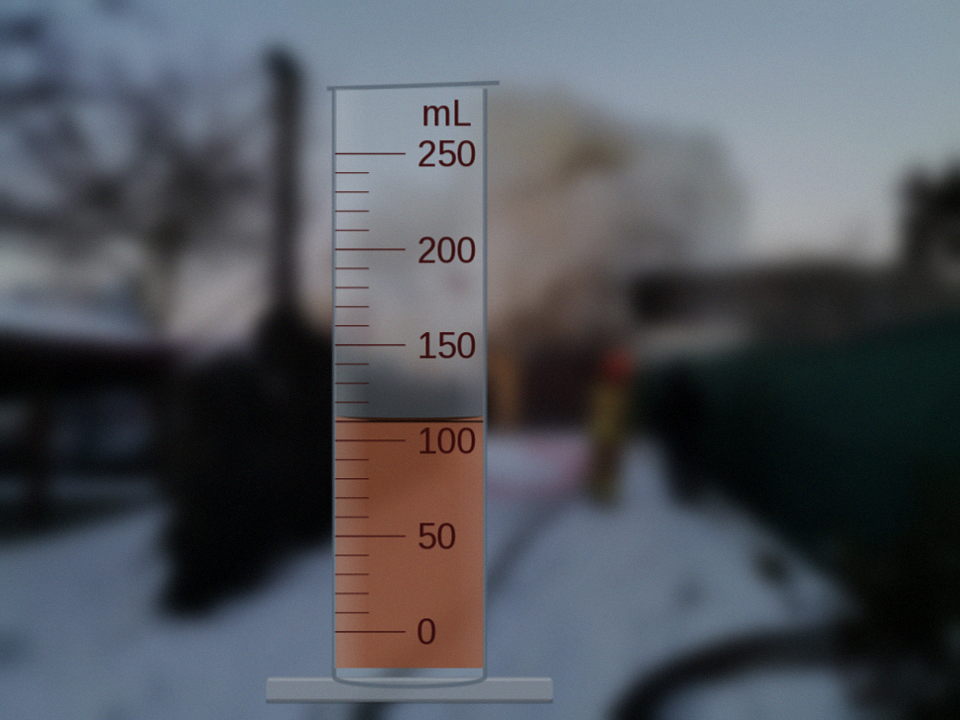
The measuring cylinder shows 110 mL
